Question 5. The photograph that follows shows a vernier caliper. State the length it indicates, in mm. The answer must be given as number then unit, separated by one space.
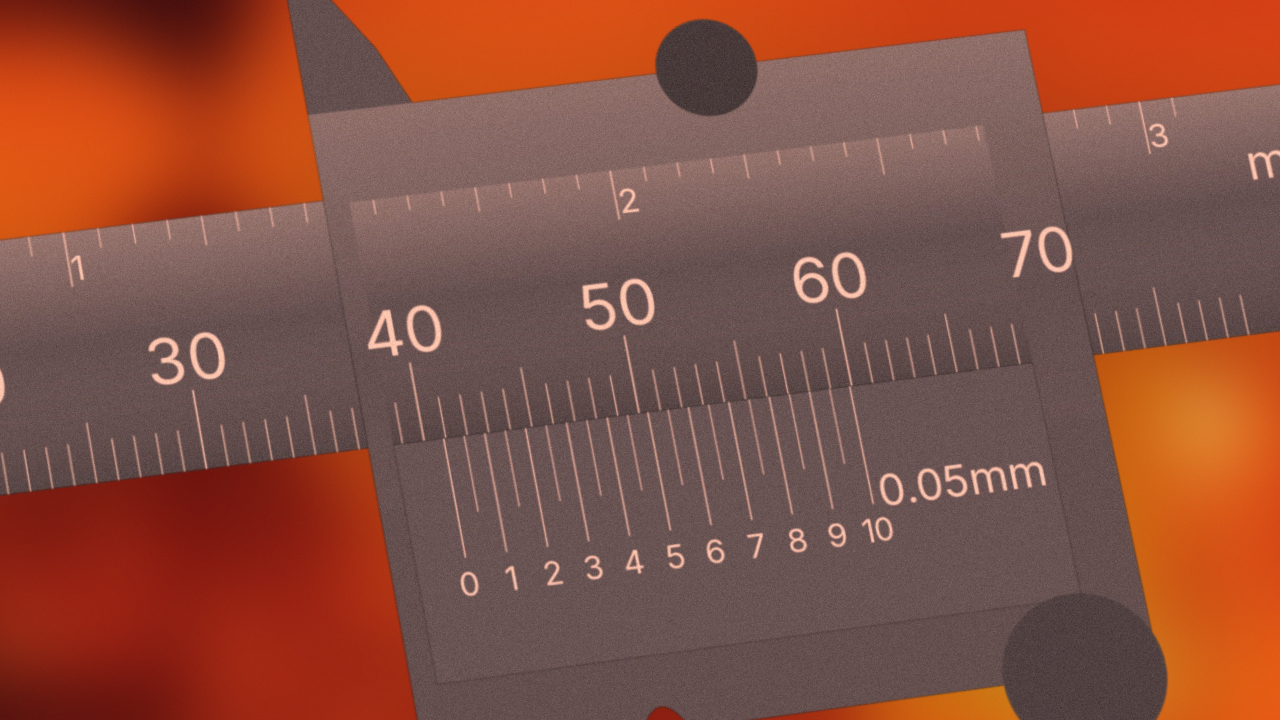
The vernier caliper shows 40.9 mm
